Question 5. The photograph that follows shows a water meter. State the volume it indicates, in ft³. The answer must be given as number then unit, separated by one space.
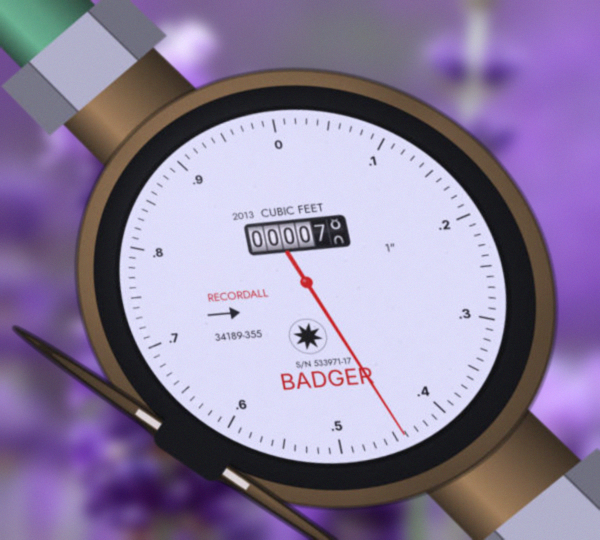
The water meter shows 78.44 ft³
